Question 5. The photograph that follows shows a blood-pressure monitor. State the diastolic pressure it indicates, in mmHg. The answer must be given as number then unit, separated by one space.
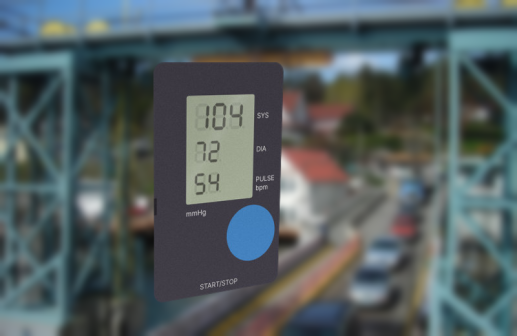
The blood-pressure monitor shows 72 mmHg
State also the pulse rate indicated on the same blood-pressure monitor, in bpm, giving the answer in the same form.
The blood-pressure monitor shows 54 bpm
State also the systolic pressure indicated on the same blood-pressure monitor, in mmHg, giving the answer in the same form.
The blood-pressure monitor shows 104 mmHg
